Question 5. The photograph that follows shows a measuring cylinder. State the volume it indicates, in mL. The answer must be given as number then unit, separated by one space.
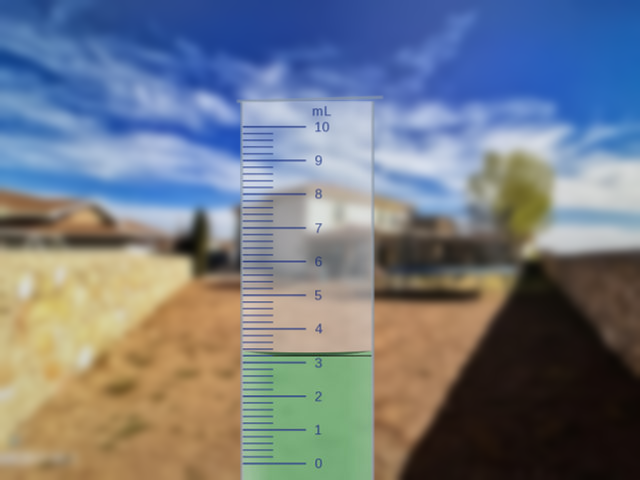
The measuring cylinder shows 3.2 mL
